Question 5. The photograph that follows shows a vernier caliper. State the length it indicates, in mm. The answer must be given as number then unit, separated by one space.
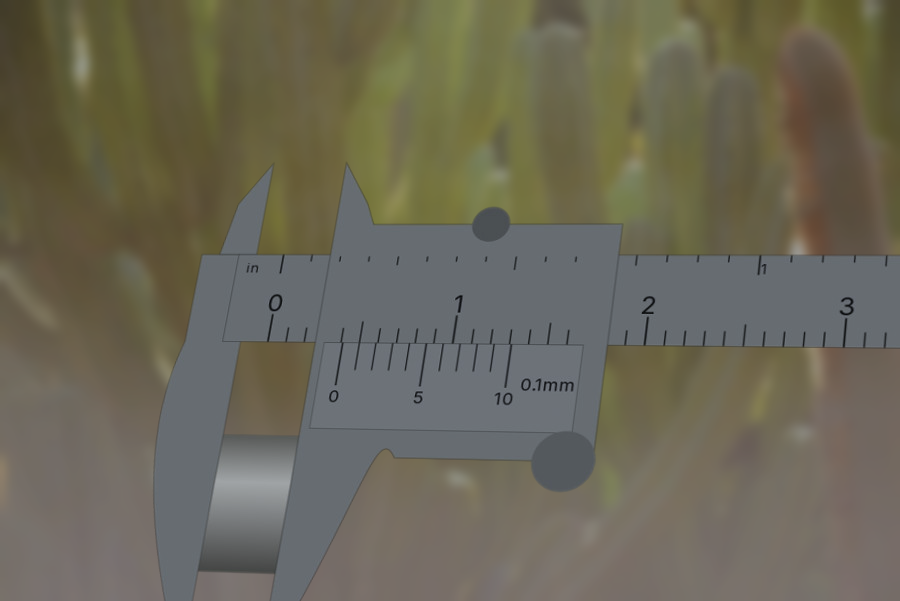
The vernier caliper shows 4.1 mm
